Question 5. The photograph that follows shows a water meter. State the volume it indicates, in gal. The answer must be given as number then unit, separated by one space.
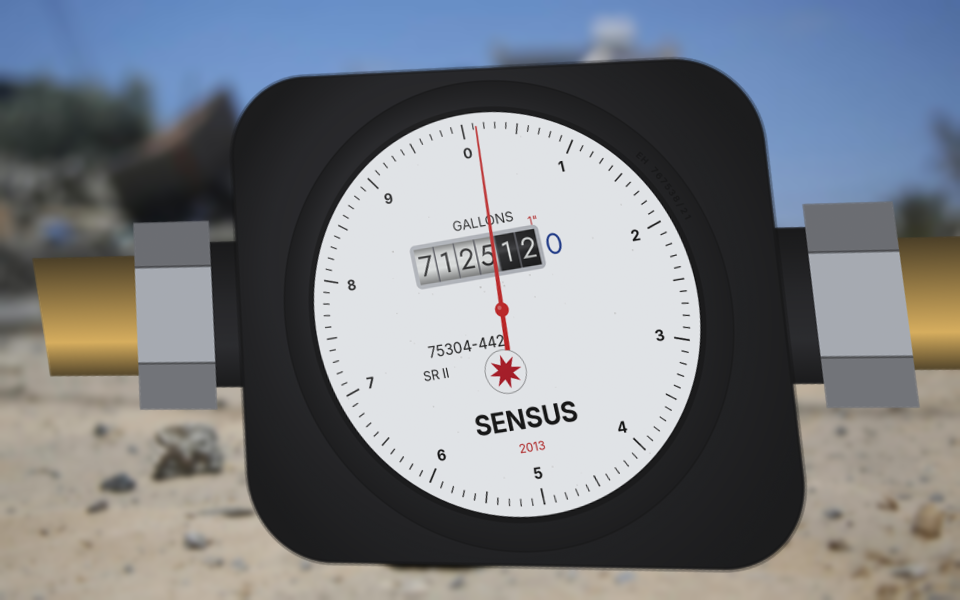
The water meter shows 7125120.1 gal
